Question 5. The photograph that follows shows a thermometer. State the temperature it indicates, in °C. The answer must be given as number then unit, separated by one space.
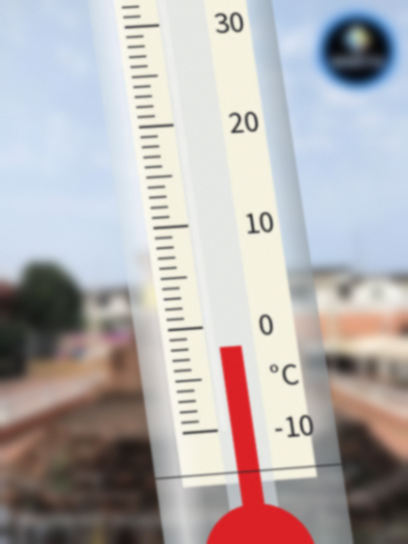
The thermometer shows -2 °C
